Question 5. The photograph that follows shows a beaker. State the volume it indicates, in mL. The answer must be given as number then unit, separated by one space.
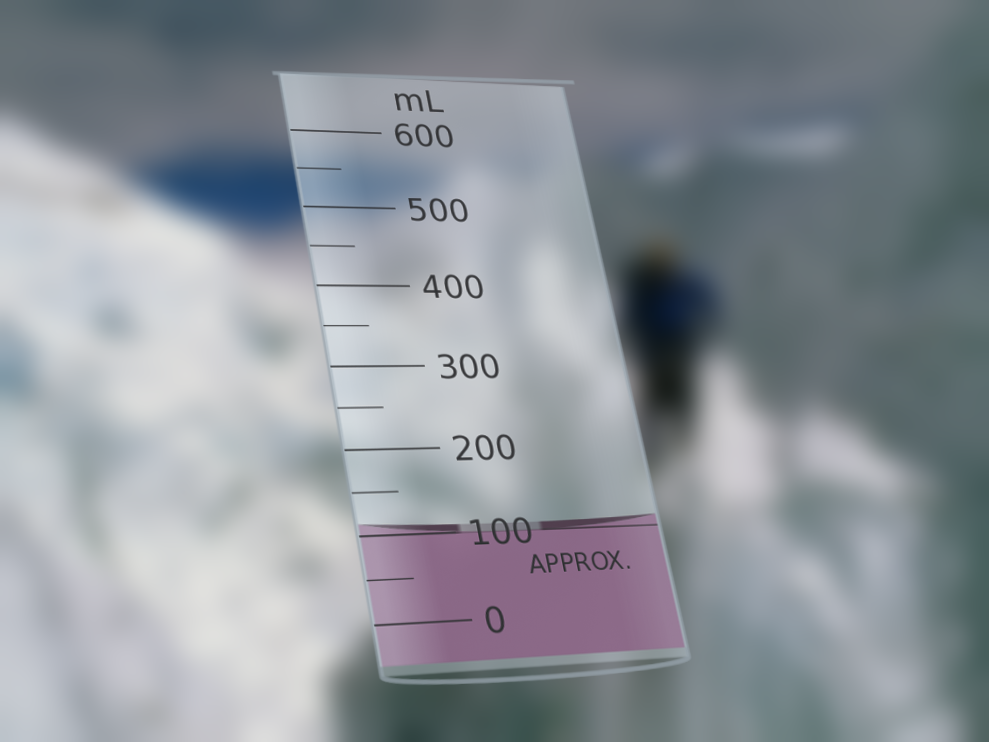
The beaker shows 100 mL
